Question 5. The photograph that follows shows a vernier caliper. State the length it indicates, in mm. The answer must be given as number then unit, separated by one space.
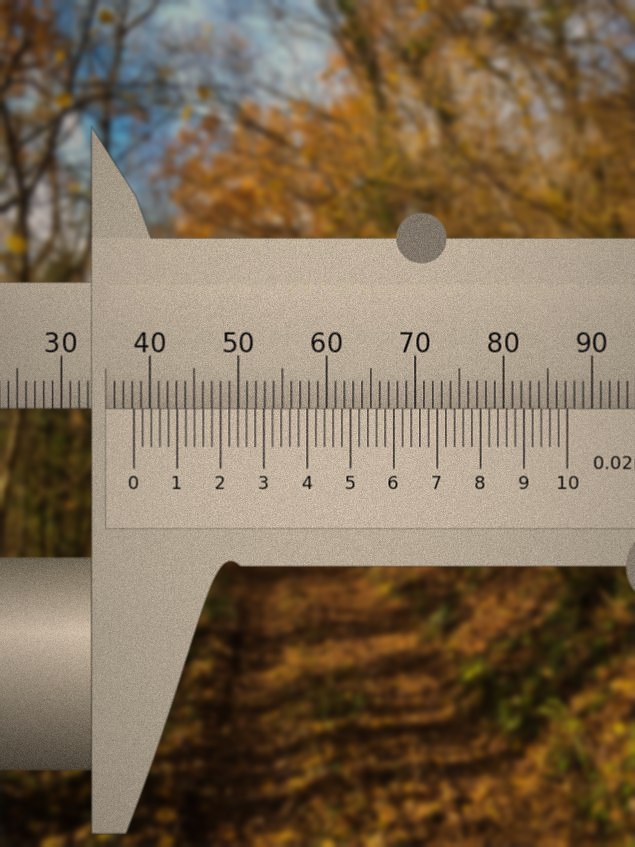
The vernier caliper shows 38.2 mm
